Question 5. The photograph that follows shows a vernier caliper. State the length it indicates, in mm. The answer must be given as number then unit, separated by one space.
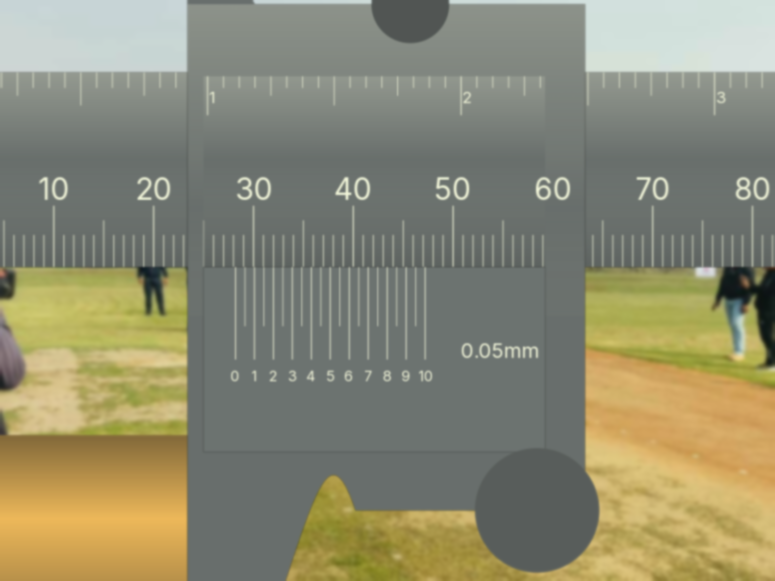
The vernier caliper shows 28.2 mm
